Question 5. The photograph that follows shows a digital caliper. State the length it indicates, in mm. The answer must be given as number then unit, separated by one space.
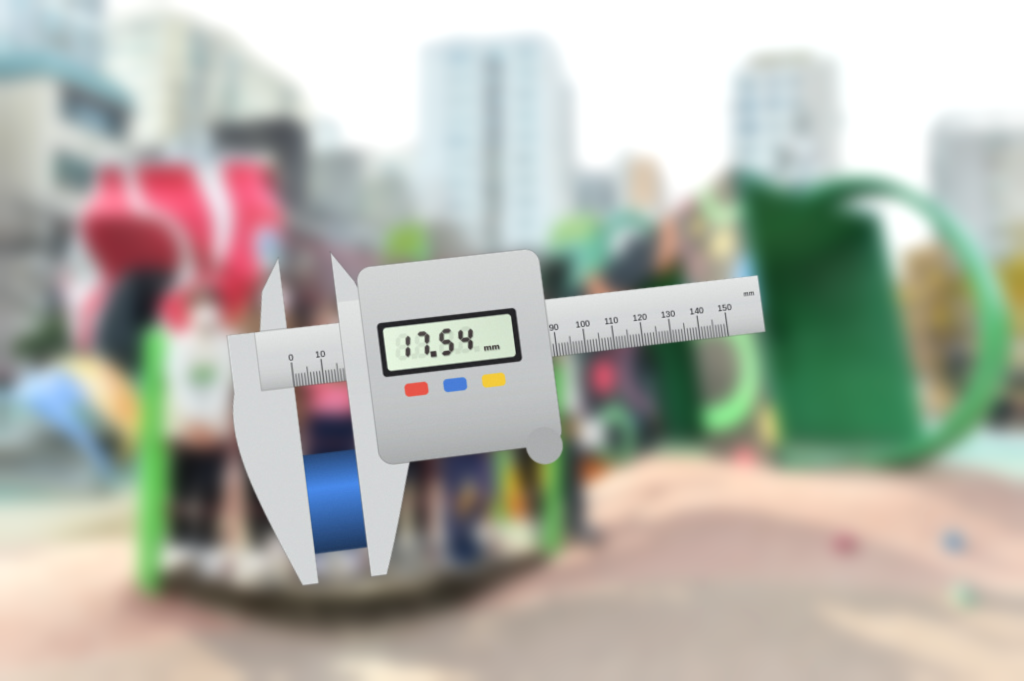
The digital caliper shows 17.54 mm
